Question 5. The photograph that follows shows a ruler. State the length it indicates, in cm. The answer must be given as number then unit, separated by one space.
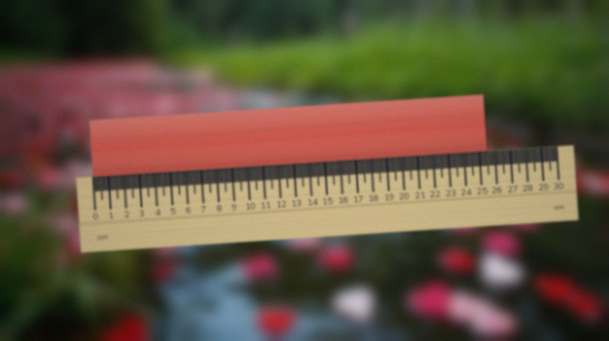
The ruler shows 25.5 cm
